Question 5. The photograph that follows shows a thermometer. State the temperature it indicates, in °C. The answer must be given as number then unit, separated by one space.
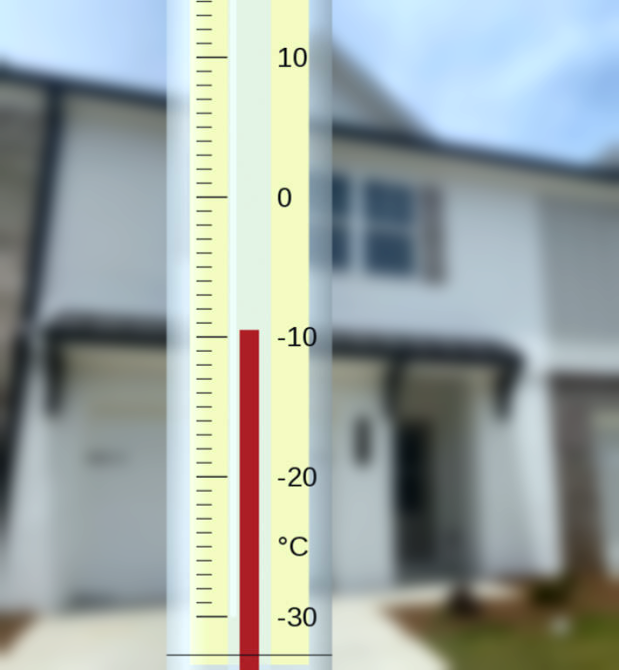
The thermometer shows -9.5 °C
